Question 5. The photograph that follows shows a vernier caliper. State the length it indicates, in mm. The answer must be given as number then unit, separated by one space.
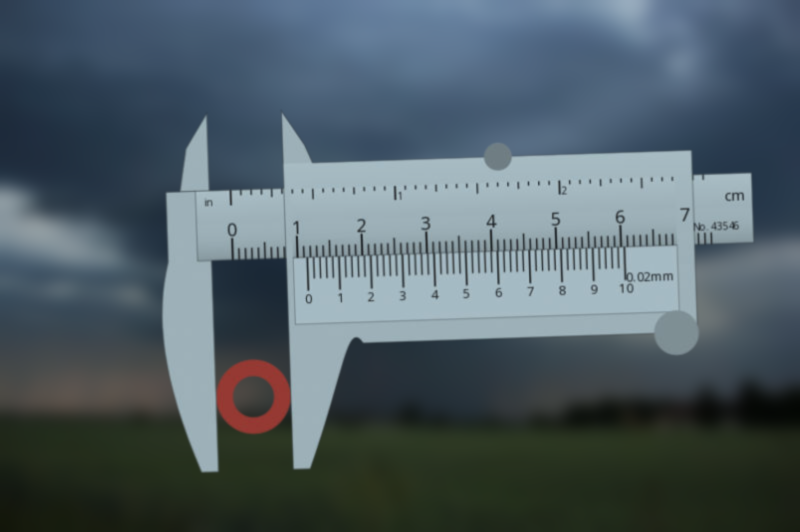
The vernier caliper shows 11.5 mm
